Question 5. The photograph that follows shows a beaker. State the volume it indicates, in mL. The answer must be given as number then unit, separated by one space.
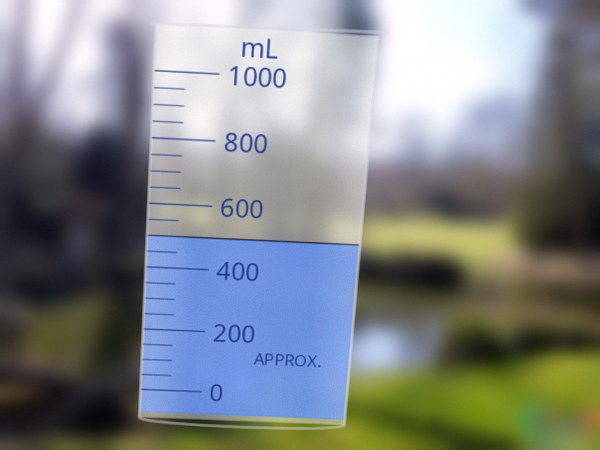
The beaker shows 500 mL
